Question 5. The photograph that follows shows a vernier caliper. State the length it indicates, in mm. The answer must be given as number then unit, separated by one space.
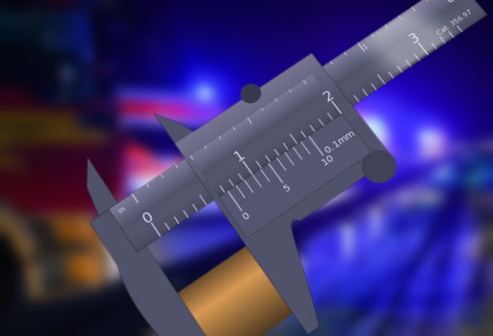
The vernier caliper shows 7.3 mm
